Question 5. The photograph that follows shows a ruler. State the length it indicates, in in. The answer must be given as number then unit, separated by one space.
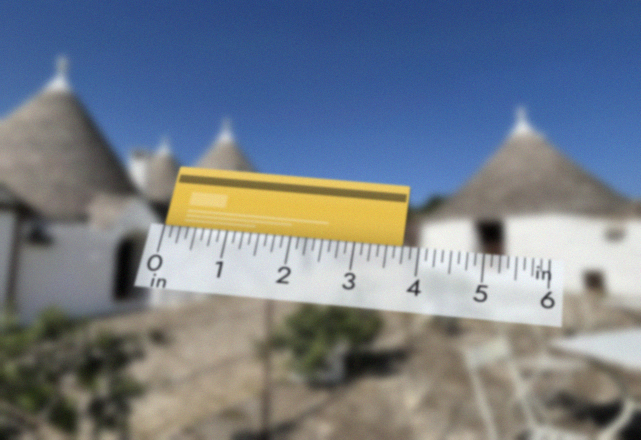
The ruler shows 3.75 in
